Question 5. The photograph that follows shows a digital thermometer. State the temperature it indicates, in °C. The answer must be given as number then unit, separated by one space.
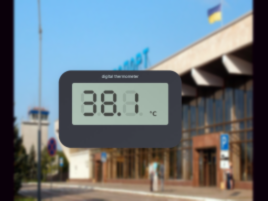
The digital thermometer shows 38.1 °C
